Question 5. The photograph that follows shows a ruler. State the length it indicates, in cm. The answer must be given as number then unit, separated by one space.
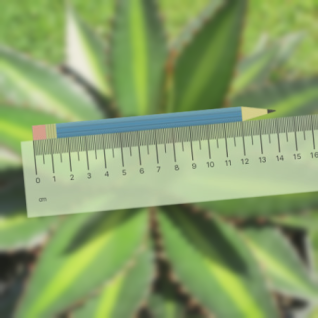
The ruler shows 14 cm
